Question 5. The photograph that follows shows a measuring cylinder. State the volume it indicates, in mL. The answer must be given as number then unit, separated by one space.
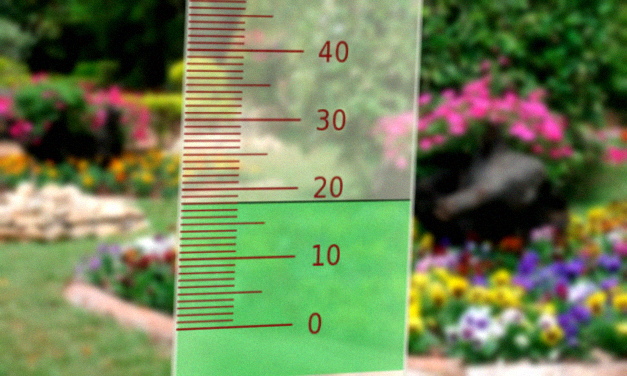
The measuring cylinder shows 18 mL
